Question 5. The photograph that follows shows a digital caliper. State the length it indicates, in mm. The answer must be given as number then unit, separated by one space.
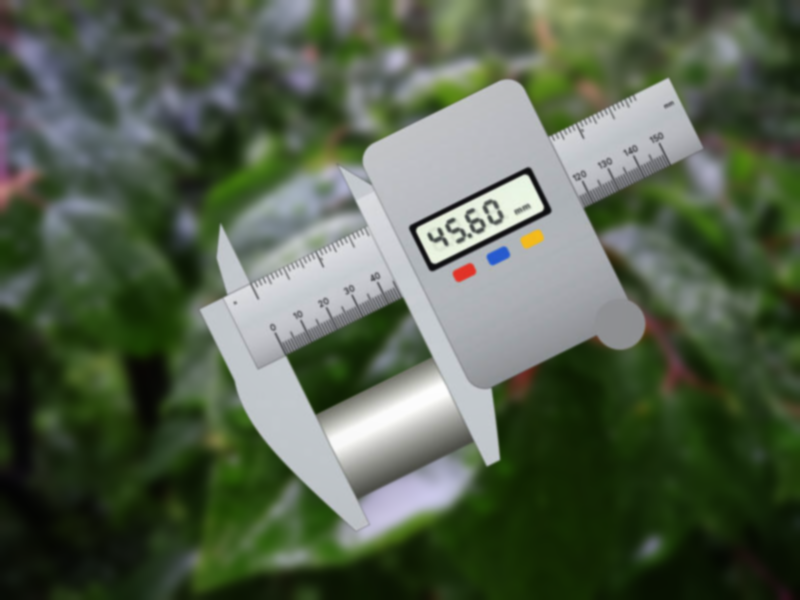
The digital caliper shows 45.60 mm
